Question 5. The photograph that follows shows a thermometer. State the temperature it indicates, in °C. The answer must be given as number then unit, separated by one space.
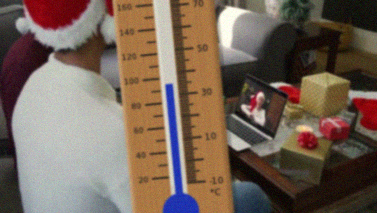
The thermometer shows 35 °C
